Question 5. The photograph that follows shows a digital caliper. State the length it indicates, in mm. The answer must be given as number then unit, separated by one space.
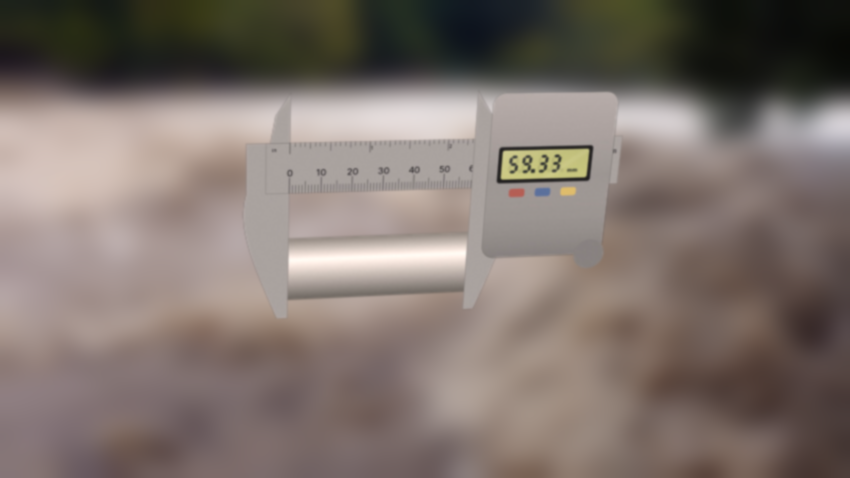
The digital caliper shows 59.33 mm
